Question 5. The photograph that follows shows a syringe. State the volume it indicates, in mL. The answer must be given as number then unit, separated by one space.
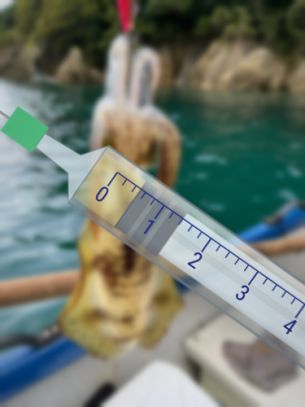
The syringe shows 0.5 mL
